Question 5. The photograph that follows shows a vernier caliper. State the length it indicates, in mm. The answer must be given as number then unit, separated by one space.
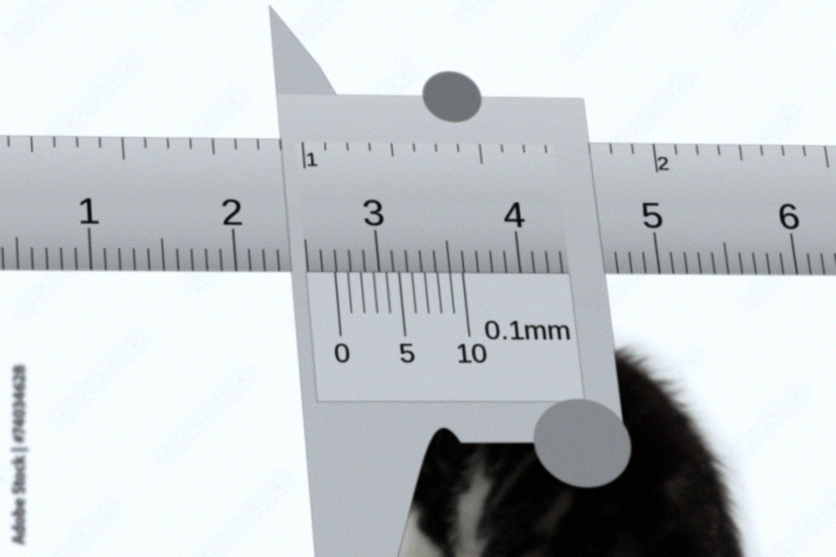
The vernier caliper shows 26.9 mm
